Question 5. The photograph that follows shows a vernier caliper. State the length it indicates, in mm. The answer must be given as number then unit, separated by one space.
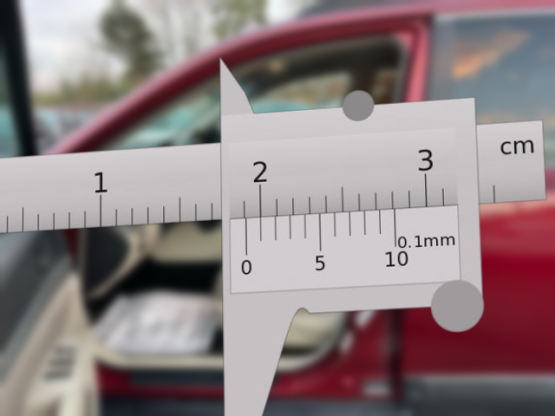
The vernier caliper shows 19.1 mm
